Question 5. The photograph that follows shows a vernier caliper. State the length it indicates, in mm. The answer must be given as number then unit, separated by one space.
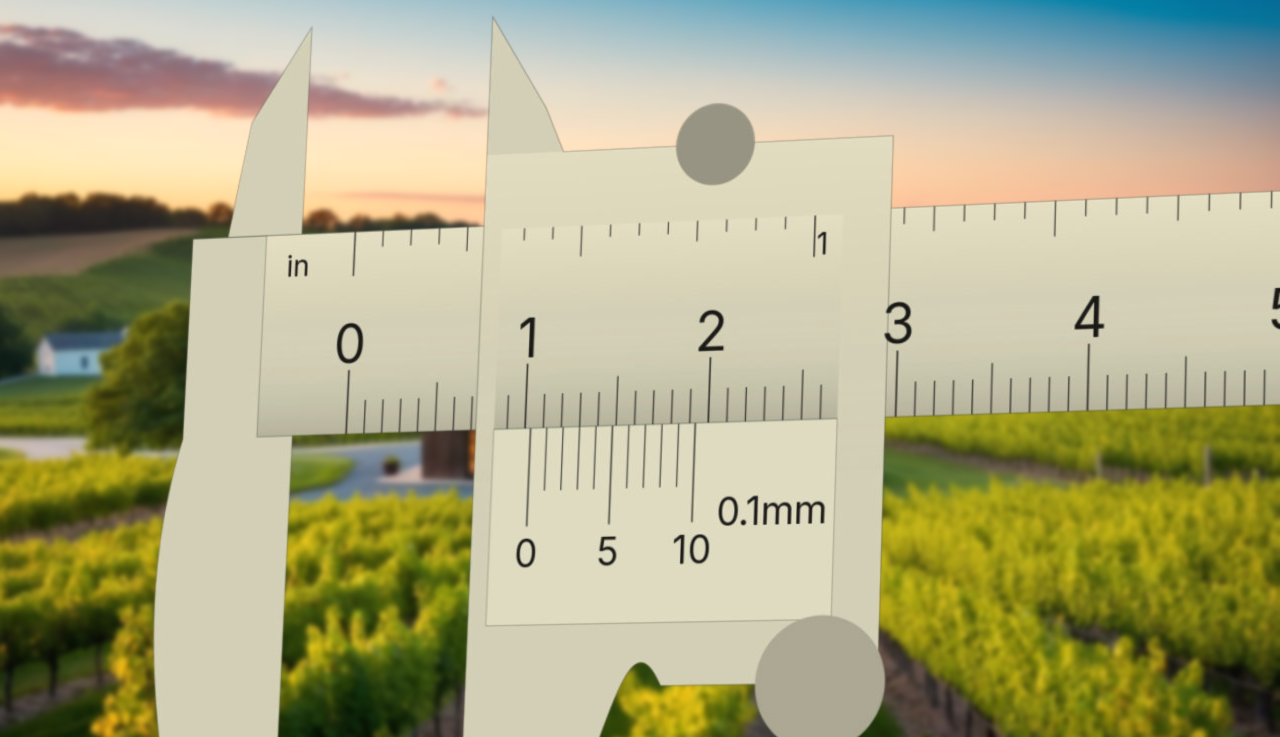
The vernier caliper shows 10.3 mm
